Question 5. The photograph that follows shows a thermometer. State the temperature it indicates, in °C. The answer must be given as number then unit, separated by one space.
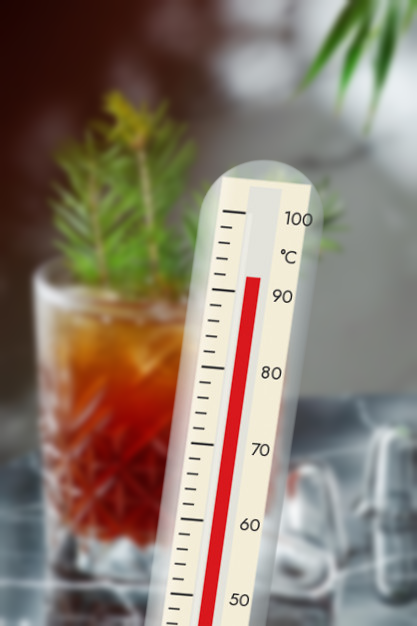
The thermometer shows 92 °C
